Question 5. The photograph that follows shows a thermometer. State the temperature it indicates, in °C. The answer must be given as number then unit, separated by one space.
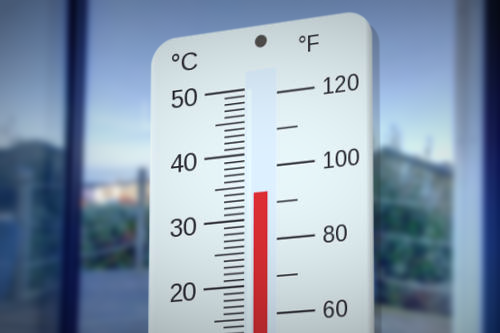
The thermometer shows 34 °C
